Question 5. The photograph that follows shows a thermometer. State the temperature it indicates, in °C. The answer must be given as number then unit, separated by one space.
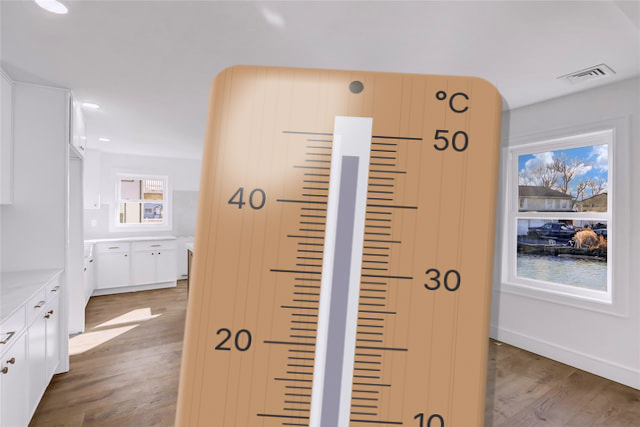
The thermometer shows 47 °C
